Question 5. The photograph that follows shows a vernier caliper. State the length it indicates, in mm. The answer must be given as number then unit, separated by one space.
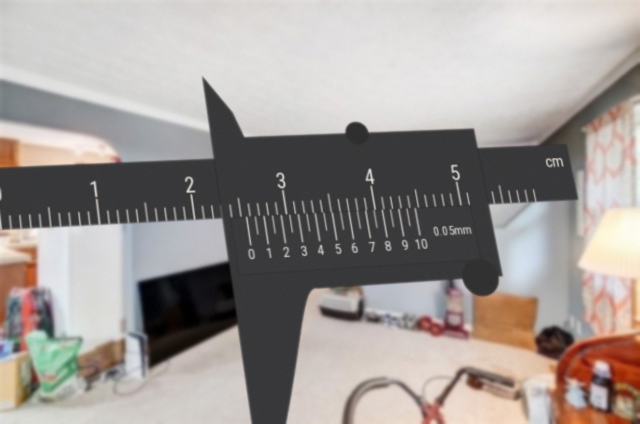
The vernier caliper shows 25.6 mm
